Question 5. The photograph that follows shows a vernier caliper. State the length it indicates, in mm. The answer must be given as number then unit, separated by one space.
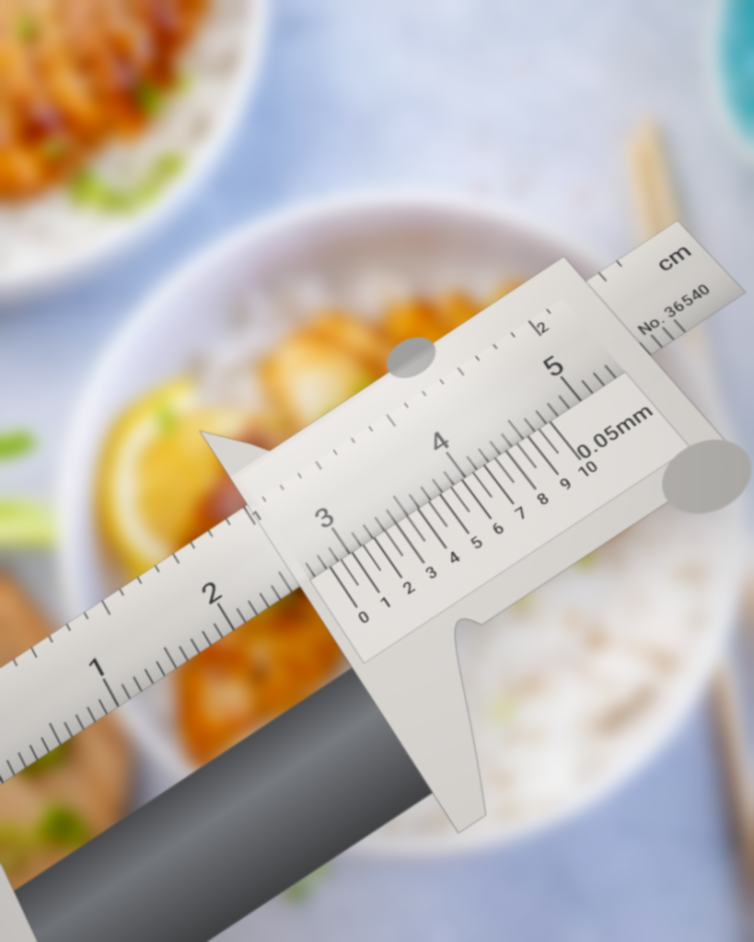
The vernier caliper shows 28.3 mm
